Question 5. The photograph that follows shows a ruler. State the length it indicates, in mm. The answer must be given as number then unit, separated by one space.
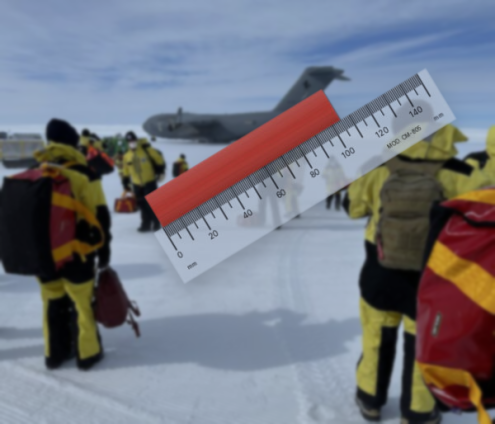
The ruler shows 105 mm
